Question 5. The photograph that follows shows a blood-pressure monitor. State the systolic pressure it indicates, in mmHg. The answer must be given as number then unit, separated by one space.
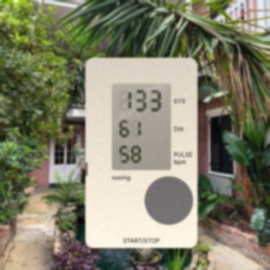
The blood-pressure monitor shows 133 mmHg
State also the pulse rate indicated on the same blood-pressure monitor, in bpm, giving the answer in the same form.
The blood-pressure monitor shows 58 bpm
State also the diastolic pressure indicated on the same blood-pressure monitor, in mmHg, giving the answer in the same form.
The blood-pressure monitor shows 61 mmHg
